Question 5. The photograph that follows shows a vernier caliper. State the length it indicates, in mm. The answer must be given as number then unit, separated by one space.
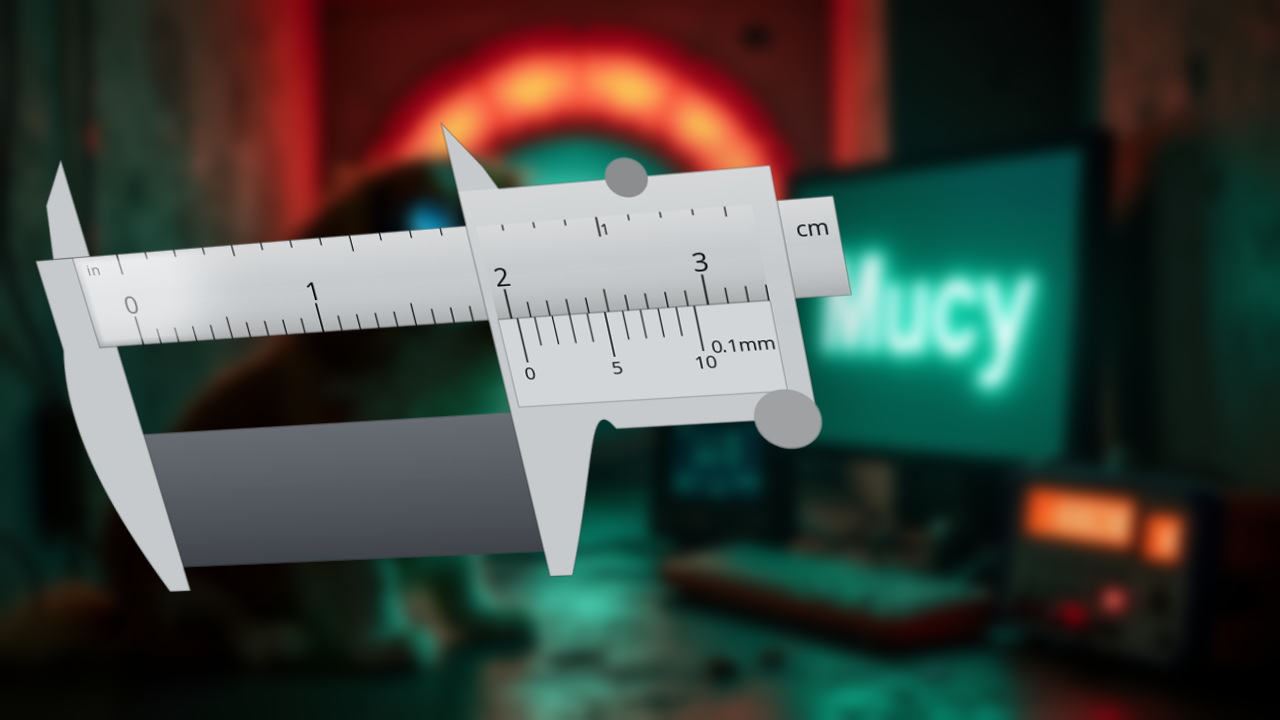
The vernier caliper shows 20.3 mm
